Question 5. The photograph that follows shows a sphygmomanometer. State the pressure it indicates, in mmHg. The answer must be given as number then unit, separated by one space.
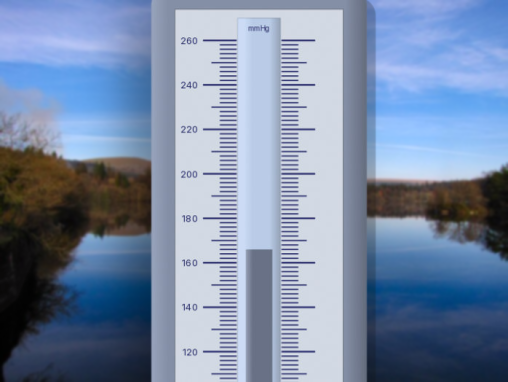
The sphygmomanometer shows 166 mmHg
